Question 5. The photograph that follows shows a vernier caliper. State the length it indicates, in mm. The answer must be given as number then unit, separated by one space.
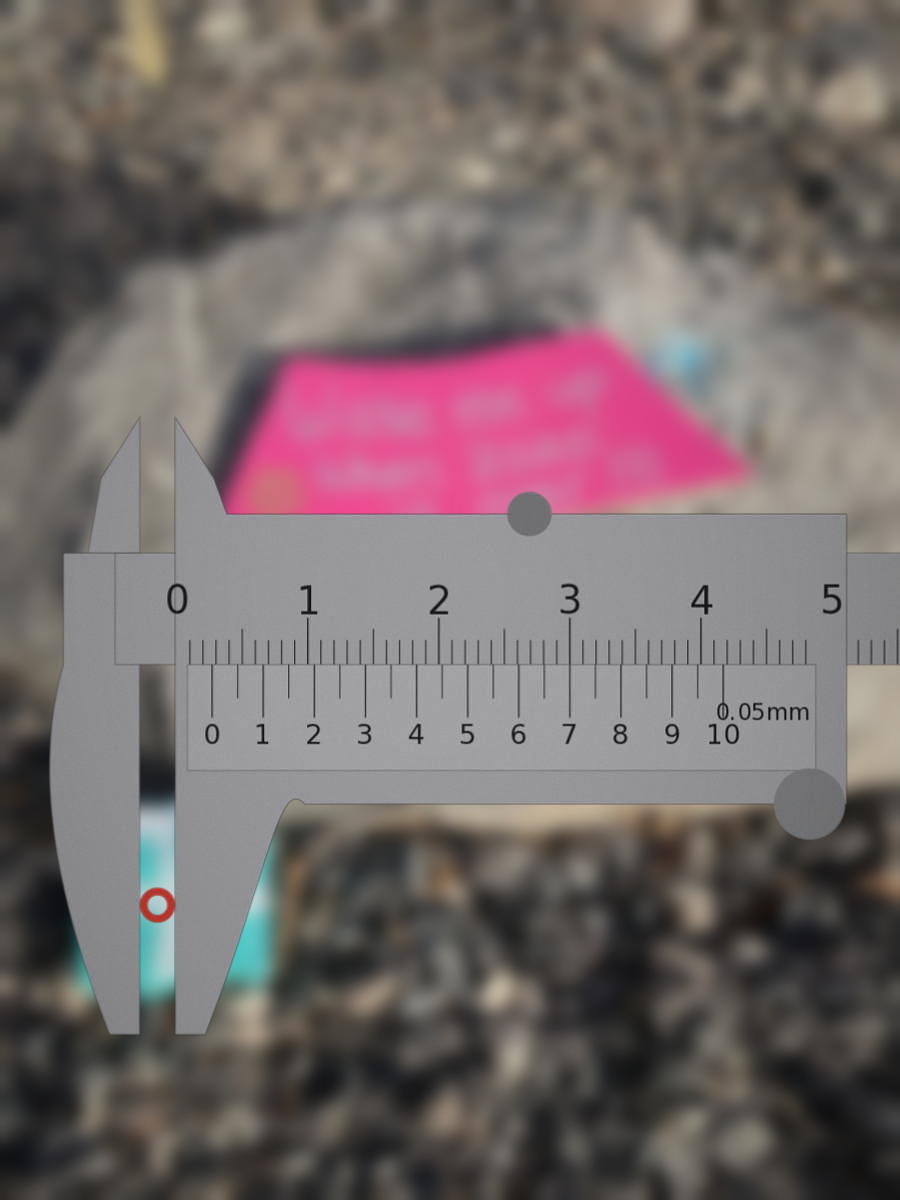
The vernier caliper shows 2.7 mm
